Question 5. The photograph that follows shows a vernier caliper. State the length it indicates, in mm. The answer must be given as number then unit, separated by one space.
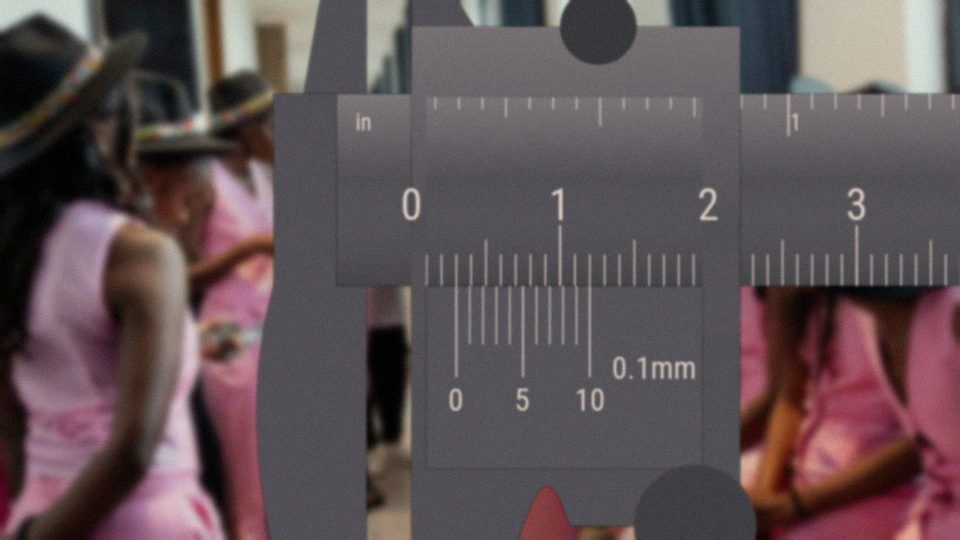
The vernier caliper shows 3.0 mm
